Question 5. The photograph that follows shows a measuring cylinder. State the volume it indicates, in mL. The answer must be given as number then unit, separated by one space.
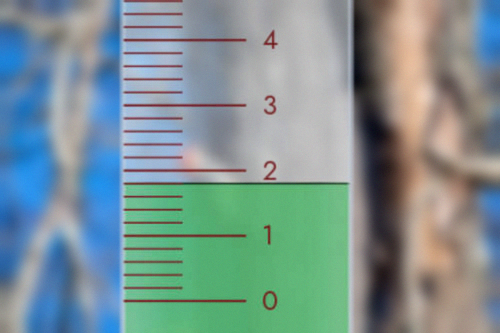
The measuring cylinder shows 1.8 mL
